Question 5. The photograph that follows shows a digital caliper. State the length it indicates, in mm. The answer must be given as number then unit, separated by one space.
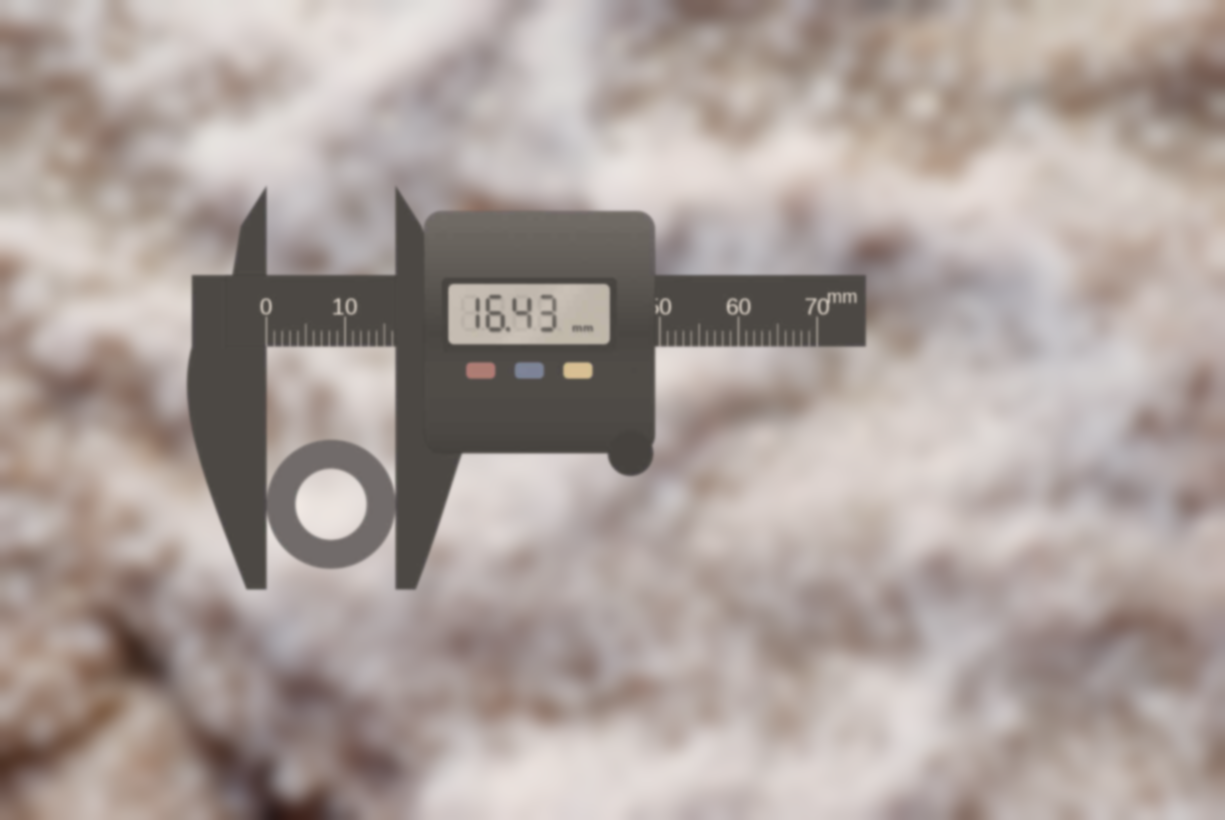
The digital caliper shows 16.43 mm
